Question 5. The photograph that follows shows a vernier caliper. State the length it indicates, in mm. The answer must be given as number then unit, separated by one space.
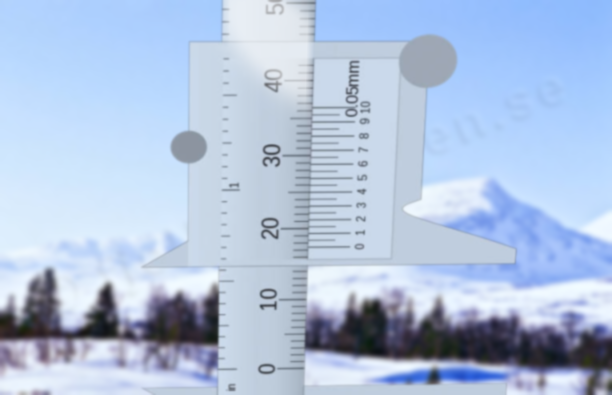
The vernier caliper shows 17.4 mm
